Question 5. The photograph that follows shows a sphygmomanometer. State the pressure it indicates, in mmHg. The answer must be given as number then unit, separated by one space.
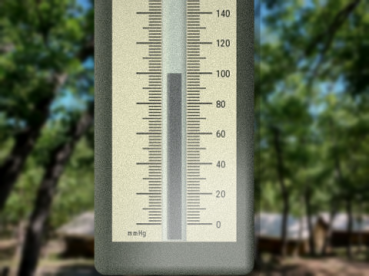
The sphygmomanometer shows 100 mmHg
